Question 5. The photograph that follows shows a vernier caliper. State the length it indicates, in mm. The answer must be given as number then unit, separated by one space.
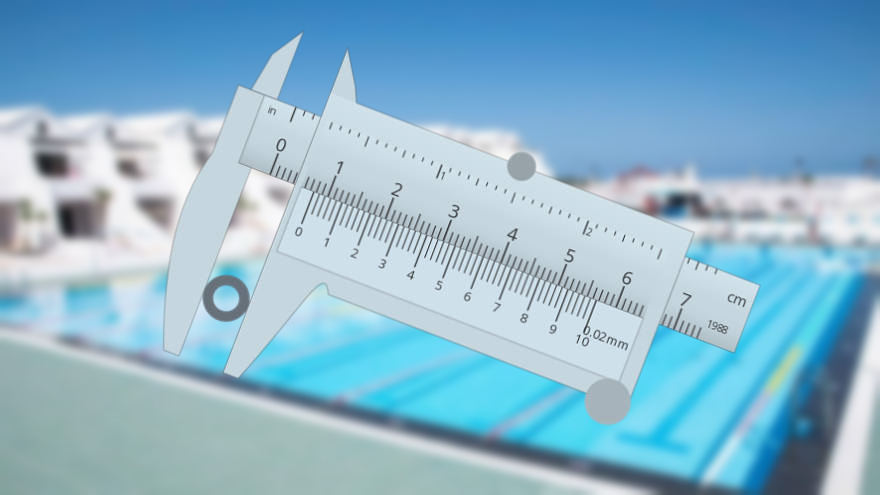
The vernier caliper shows 7.6 mm
